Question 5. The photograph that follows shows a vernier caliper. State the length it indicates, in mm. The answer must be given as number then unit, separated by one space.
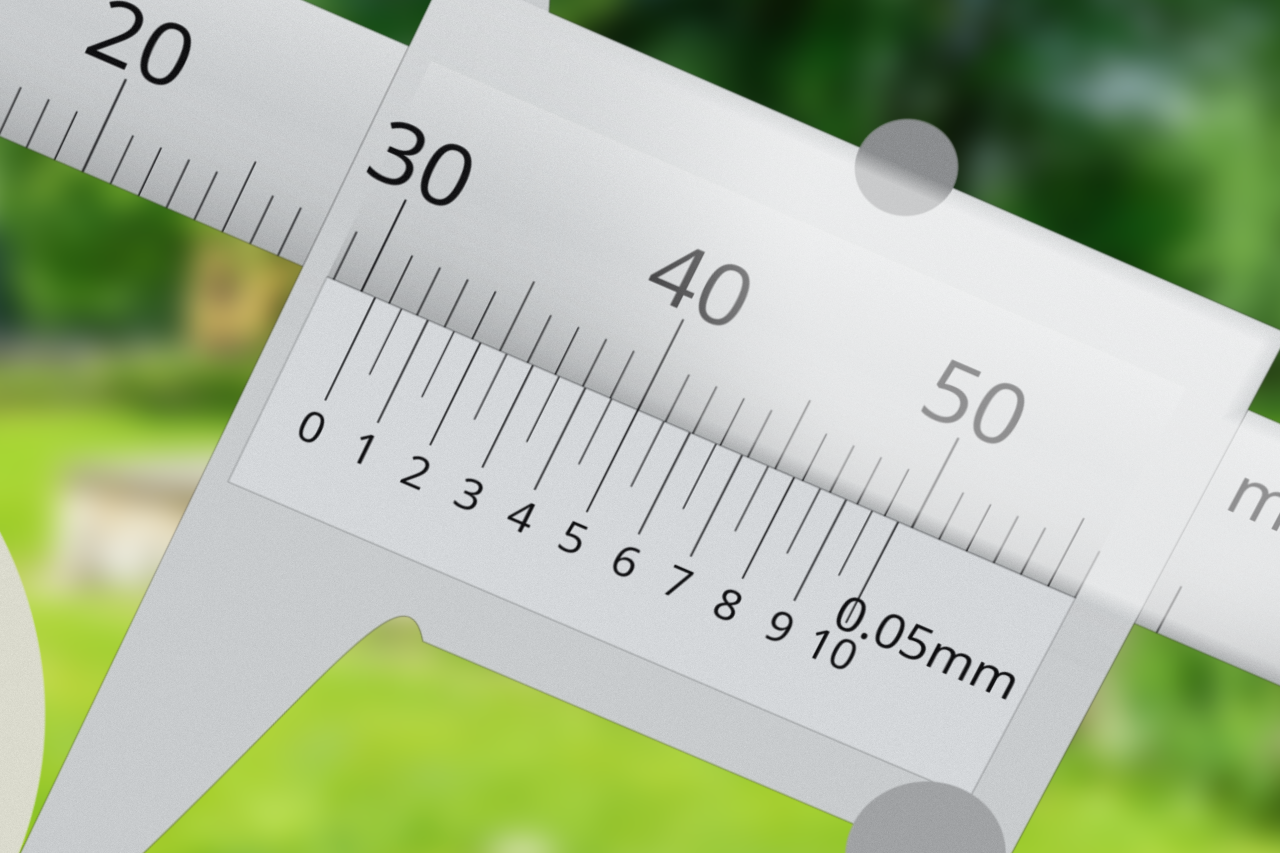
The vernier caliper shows 30.50 mm
